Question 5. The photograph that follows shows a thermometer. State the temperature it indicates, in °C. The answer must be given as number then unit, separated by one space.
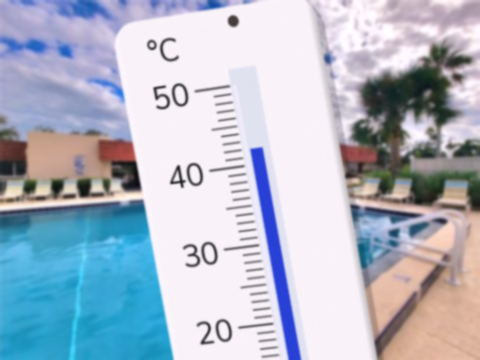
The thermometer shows 42 °C
